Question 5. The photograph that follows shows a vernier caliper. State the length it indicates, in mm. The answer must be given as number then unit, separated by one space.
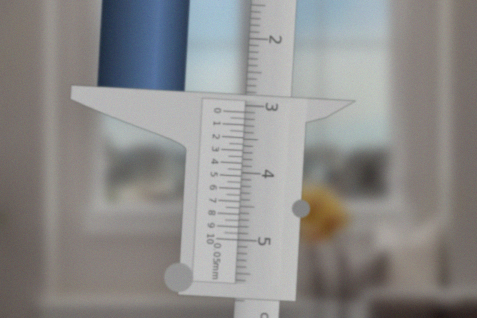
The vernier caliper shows 31.0 mm
